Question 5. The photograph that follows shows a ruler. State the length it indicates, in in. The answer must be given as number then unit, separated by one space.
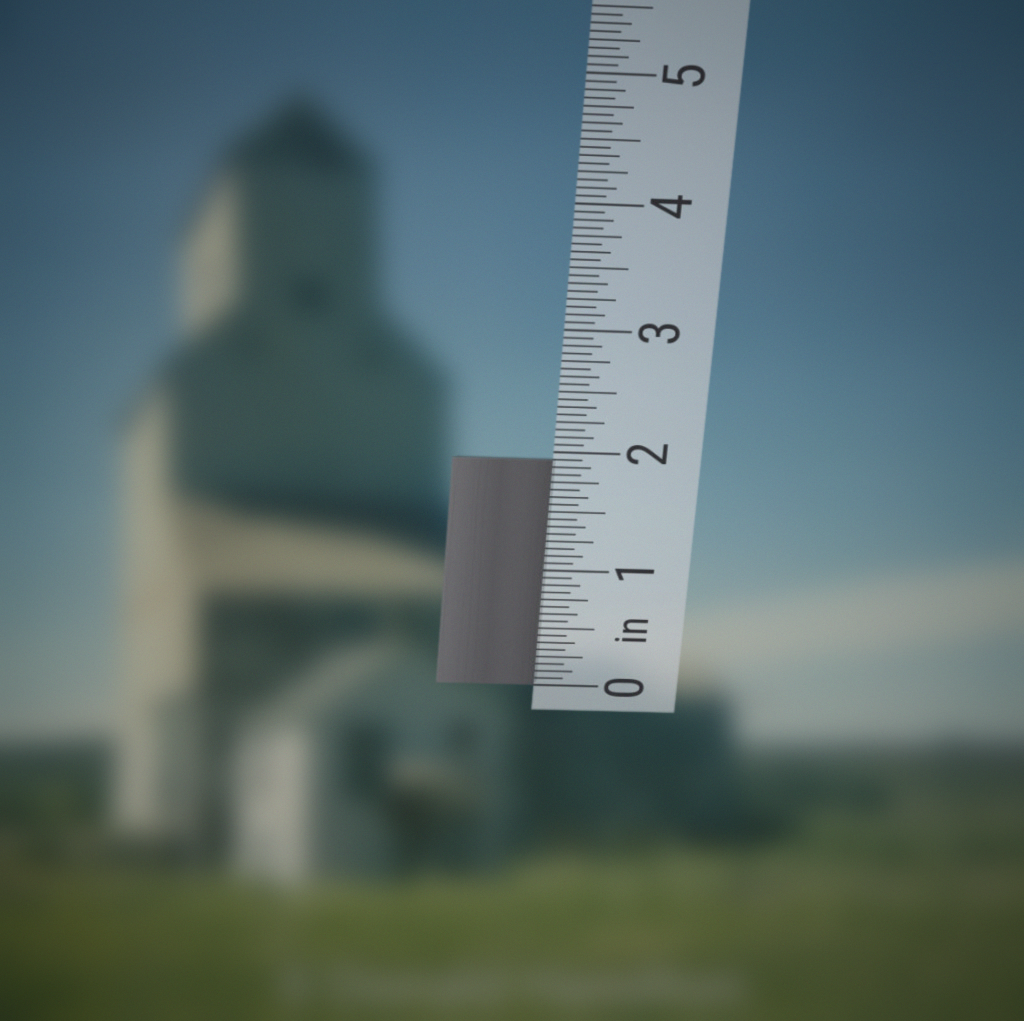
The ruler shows 1.9375 in
